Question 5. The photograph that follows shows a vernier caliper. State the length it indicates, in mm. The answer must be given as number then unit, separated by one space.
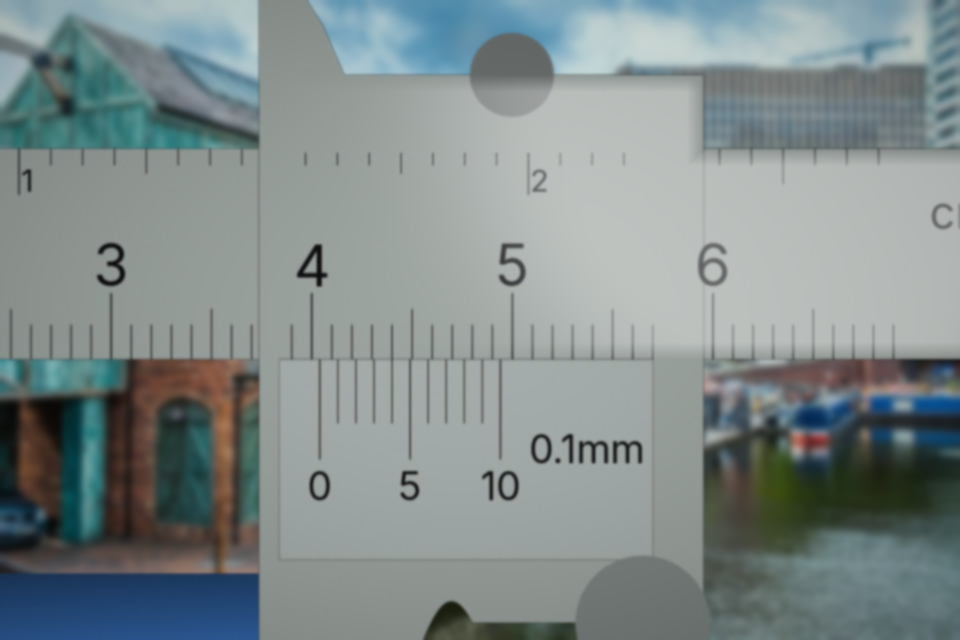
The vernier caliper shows 40.4 mm
